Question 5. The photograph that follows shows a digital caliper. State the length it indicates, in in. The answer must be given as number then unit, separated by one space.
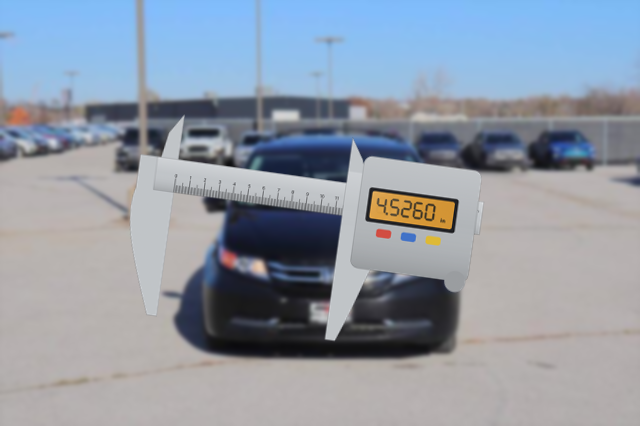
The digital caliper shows 4.5260 in
